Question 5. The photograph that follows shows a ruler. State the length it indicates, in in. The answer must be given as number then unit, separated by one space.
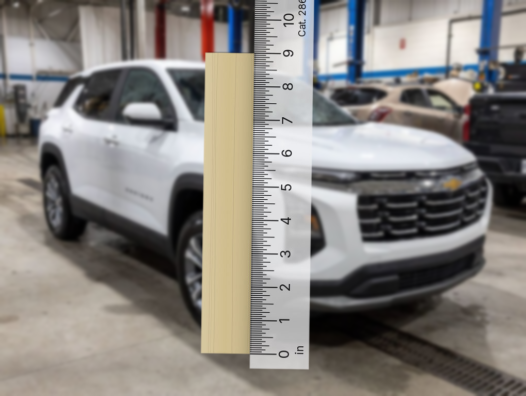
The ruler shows 9 in
